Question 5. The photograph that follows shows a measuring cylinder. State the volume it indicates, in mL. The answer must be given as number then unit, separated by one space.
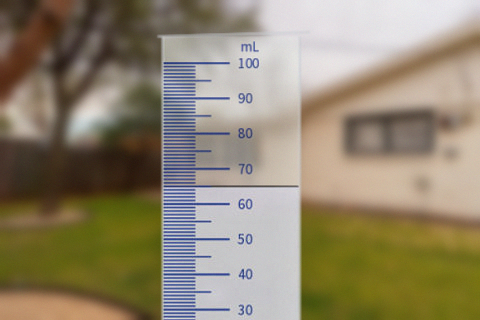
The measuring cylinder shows 65 mL
